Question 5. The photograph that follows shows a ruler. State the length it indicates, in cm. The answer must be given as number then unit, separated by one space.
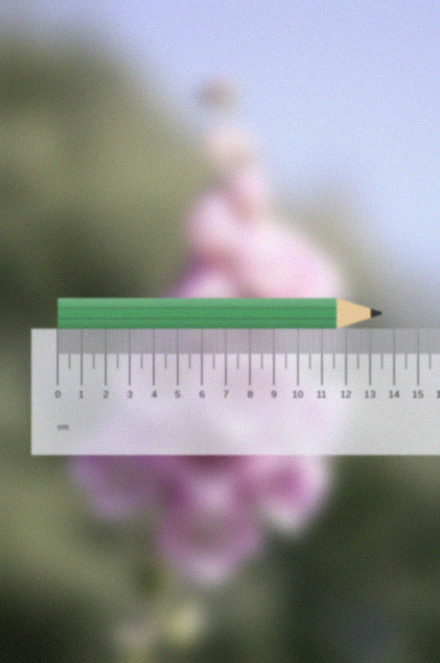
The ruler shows 13.5 cm
